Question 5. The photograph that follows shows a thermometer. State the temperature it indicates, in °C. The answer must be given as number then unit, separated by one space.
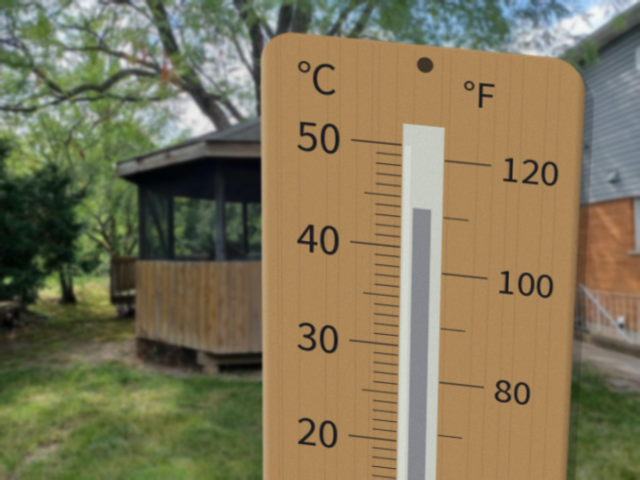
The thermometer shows 44 °C
